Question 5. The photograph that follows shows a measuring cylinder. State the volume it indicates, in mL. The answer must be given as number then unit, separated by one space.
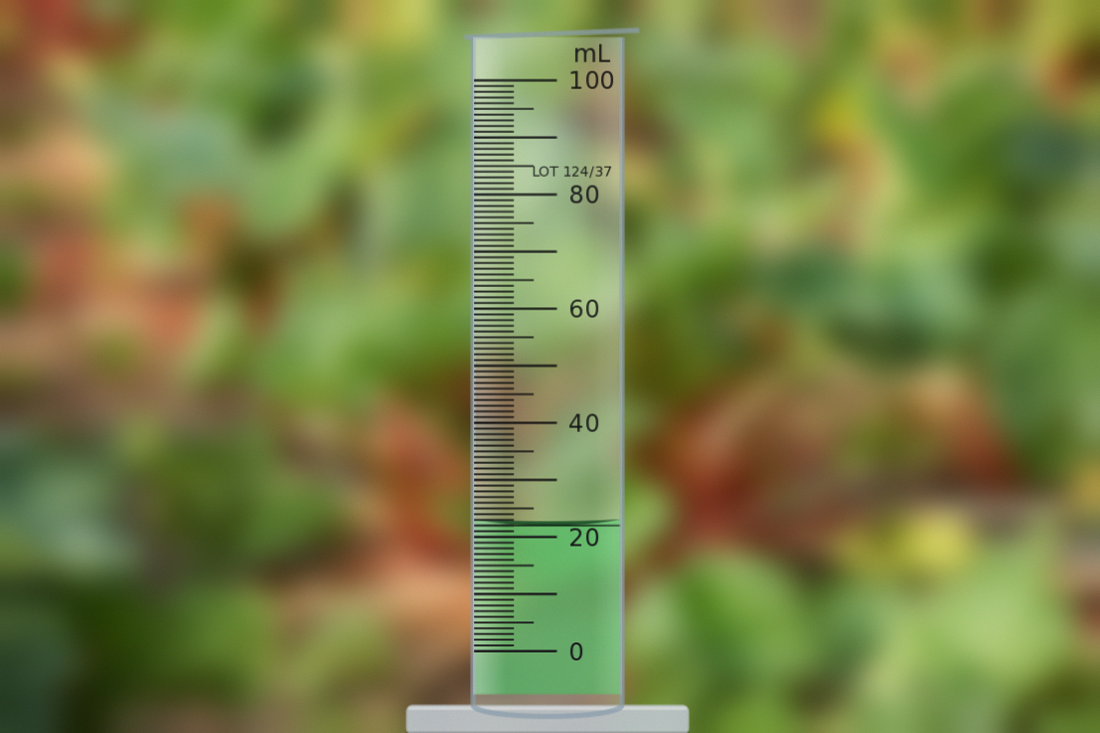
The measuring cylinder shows 22 mL
